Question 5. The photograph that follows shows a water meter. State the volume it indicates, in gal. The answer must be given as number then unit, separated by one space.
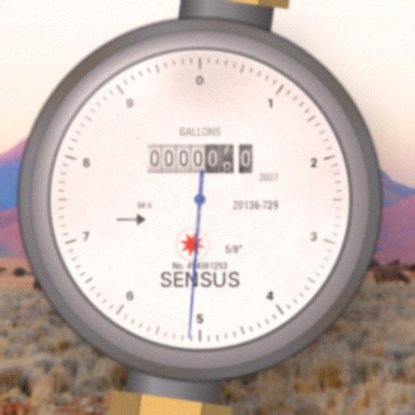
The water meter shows 75.1 gal
